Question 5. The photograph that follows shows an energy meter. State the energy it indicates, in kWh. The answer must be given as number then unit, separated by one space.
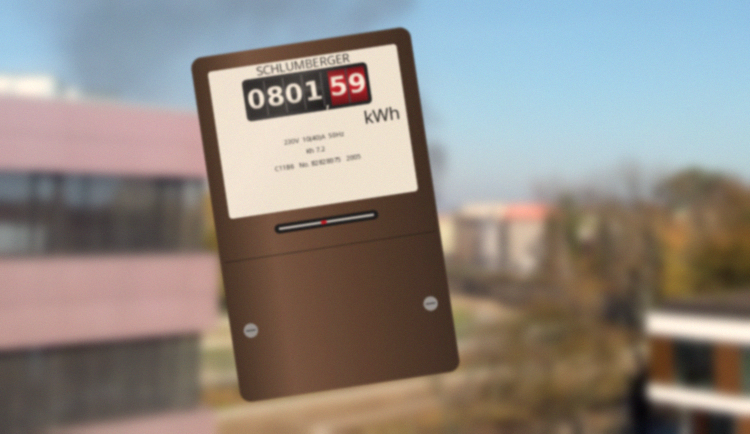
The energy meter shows 801.59 kWh
